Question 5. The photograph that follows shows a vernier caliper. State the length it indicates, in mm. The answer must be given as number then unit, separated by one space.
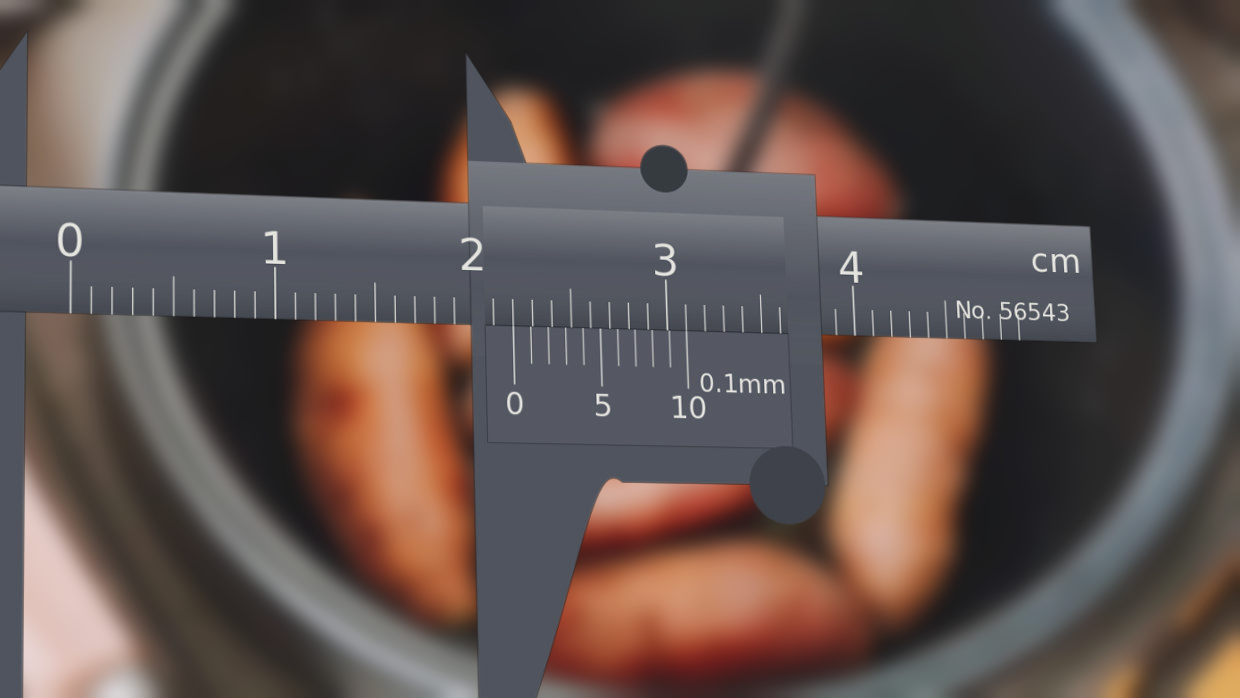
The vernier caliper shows 22.0 mm
